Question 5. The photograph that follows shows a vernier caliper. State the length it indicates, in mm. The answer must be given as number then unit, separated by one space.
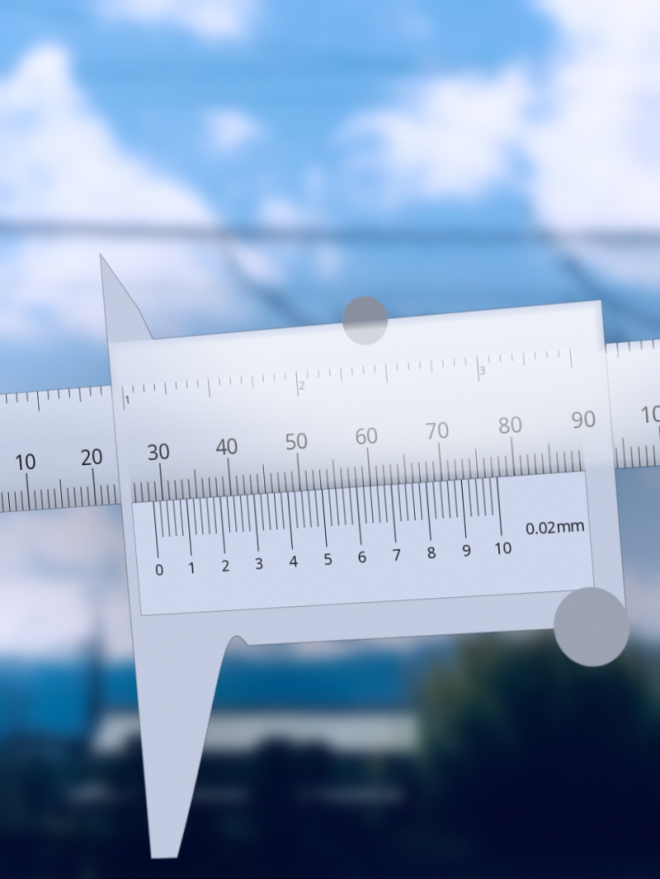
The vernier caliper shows 28.6 mm
